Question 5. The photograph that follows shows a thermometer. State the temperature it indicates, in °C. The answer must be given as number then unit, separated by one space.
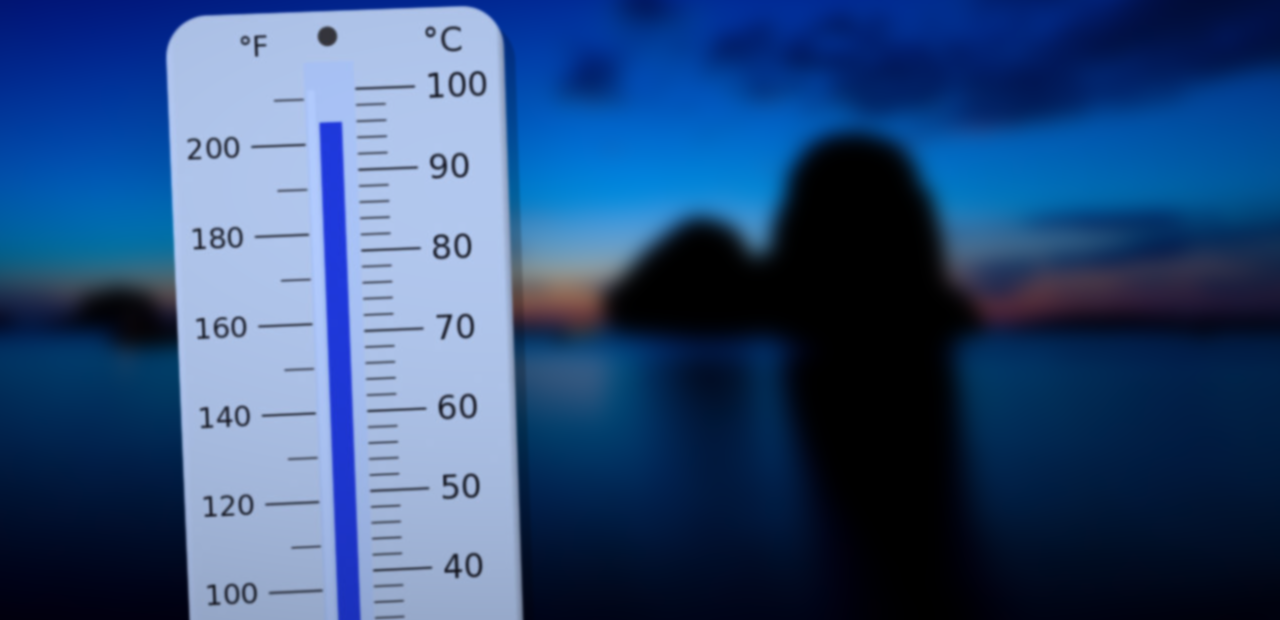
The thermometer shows 96 °C
